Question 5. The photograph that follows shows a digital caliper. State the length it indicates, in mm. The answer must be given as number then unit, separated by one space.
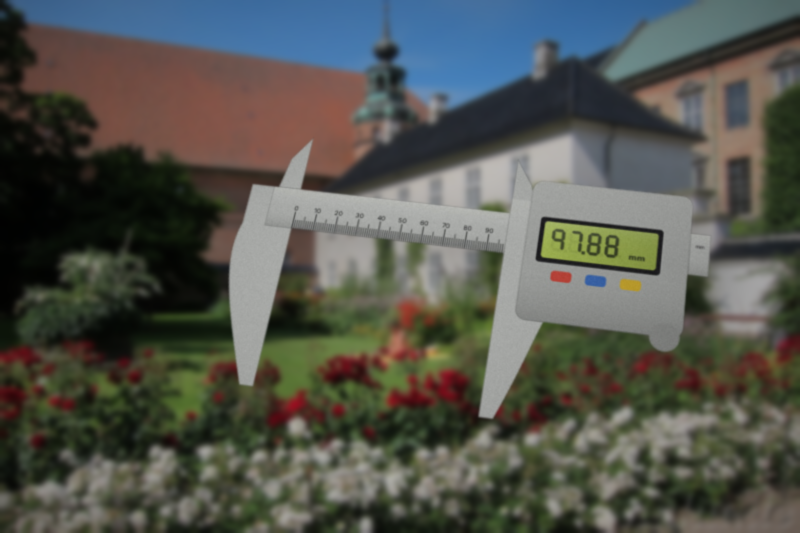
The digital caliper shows 97.88 mm
